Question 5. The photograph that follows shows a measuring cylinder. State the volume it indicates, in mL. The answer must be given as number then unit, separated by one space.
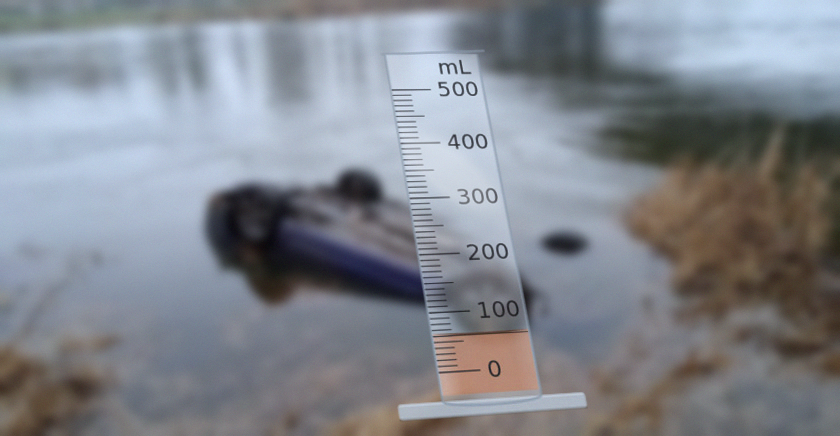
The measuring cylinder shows 60 mL
